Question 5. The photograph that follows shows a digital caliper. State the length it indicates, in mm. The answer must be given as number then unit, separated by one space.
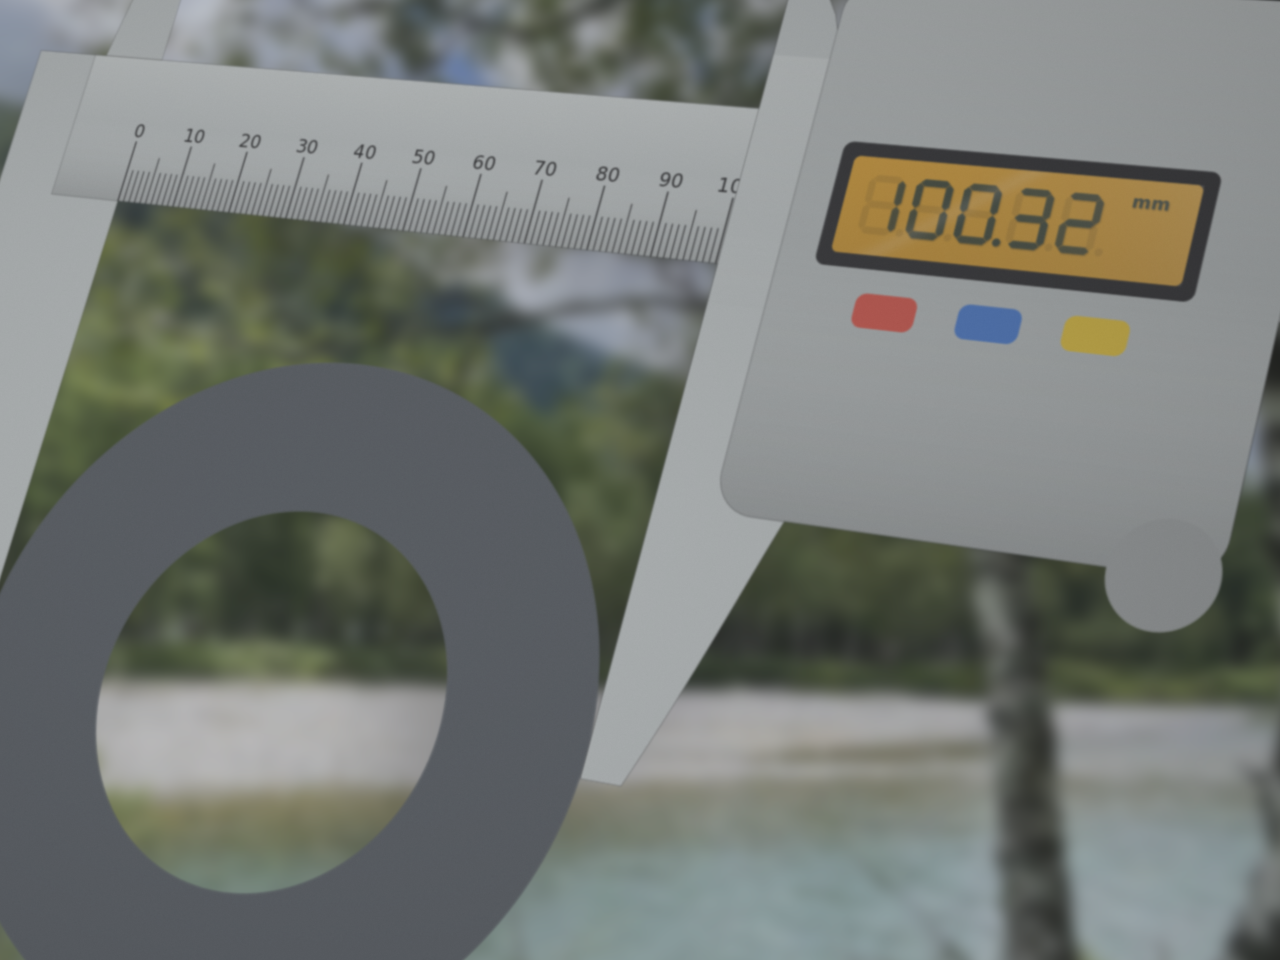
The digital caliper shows 100.32 mm
